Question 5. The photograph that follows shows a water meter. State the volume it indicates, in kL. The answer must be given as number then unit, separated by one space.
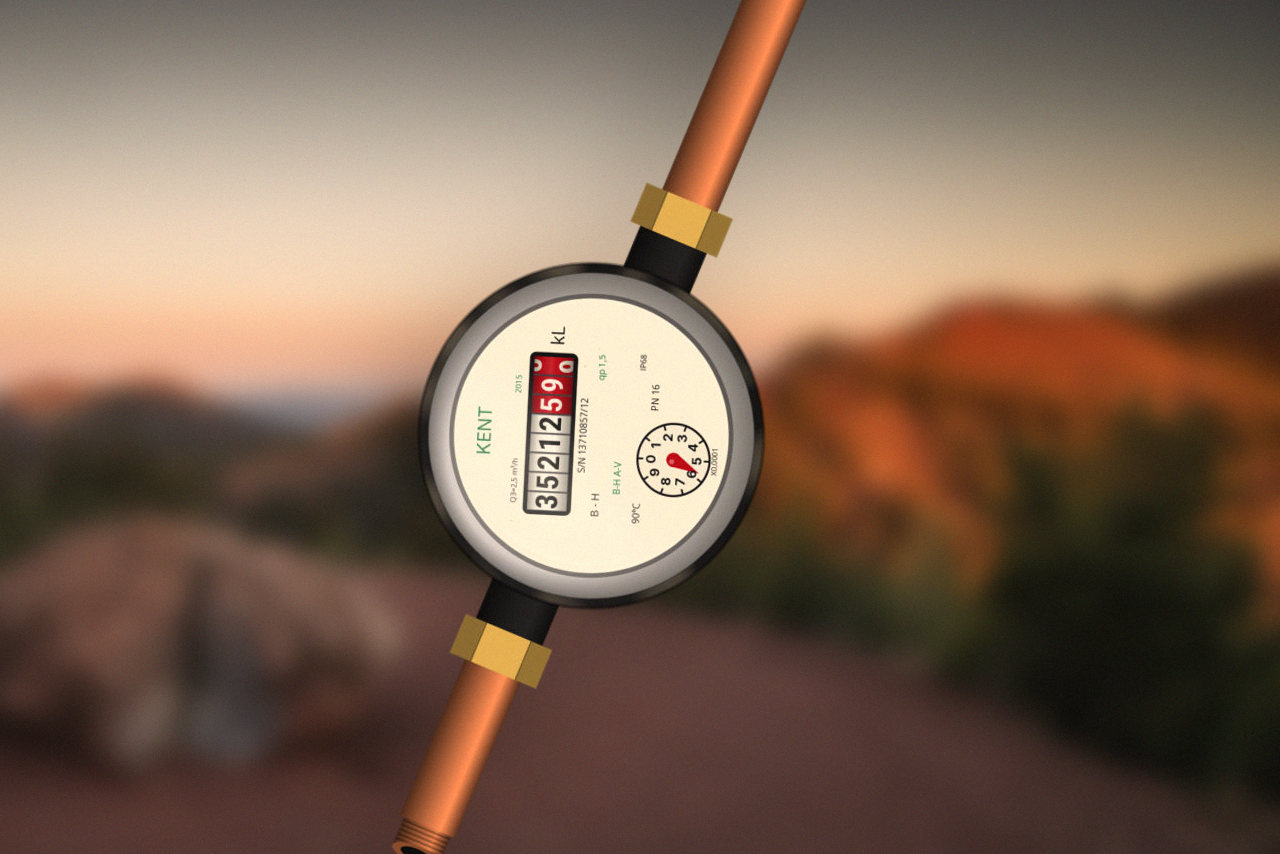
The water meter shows 35212.5985 kL
